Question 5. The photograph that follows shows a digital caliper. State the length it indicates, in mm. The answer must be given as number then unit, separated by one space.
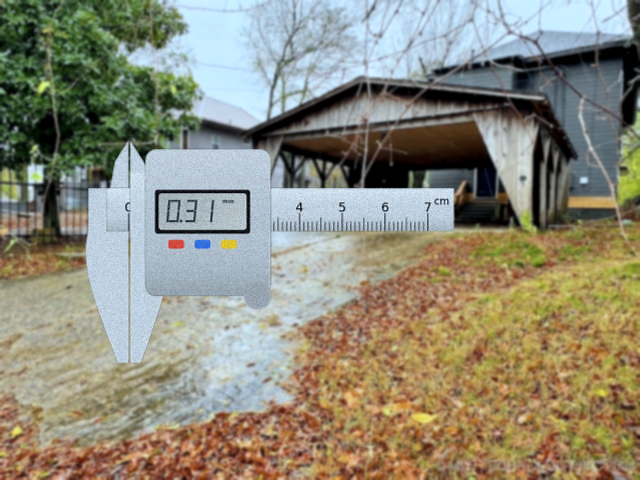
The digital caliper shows 0.31 mm
